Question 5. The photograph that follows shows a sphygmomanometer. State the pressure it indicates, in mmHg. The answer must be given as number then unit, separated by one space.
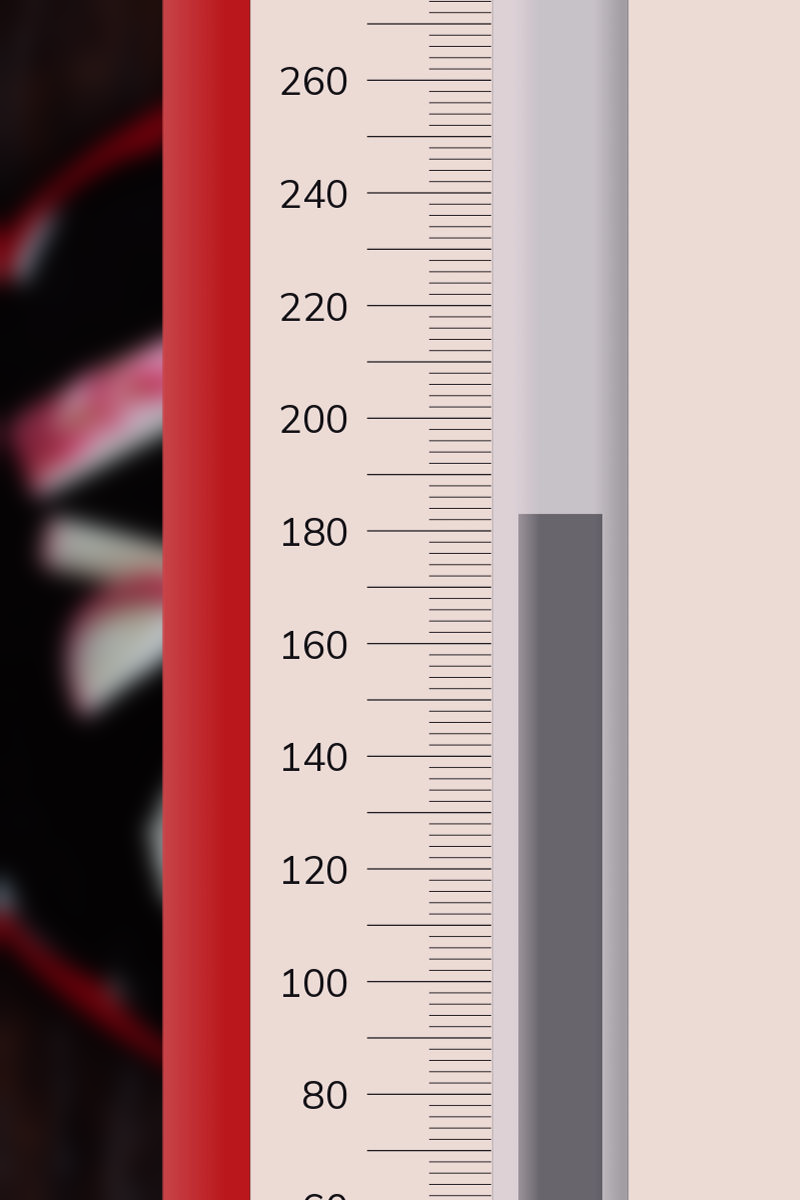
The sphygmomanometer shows 183 mmHg
